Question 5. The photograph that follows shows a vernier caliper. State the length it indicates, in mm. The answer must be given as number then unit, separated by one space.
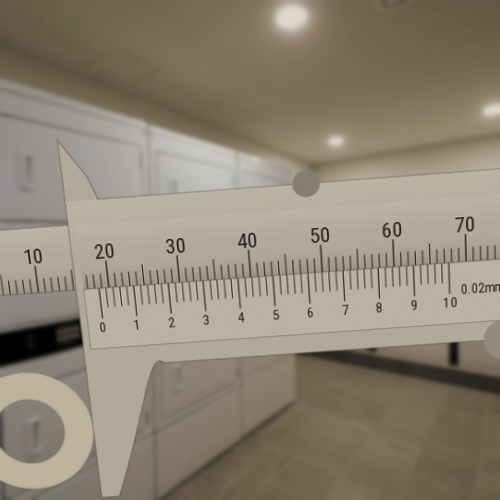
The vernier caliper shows 18.6 mm
